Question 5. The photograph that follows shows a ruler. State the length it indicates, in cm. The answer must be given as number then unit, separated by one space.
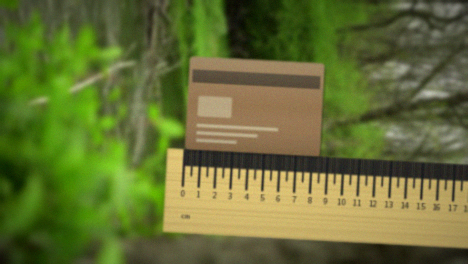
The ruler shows 8.5 cm
